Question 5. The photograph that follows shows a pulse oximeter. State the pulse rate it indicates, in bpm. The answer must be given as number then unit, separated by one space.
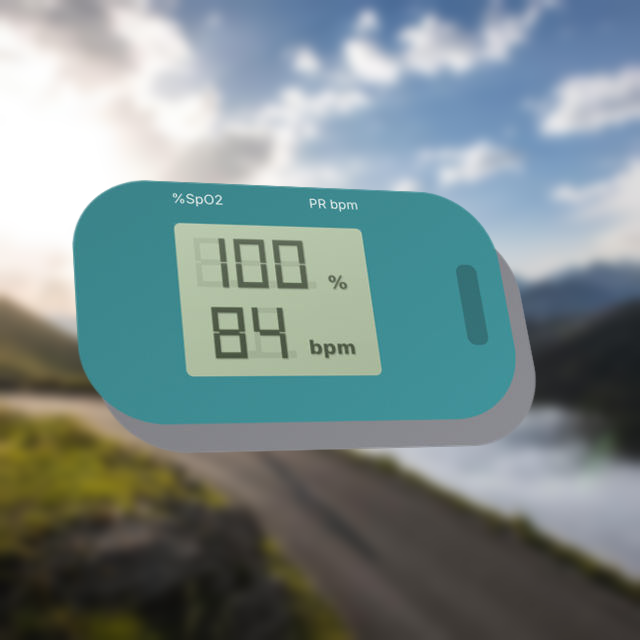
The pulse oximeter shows 84 bpm
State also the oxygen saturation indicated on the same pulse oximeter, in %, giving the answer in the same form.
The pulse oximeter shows 100 %
